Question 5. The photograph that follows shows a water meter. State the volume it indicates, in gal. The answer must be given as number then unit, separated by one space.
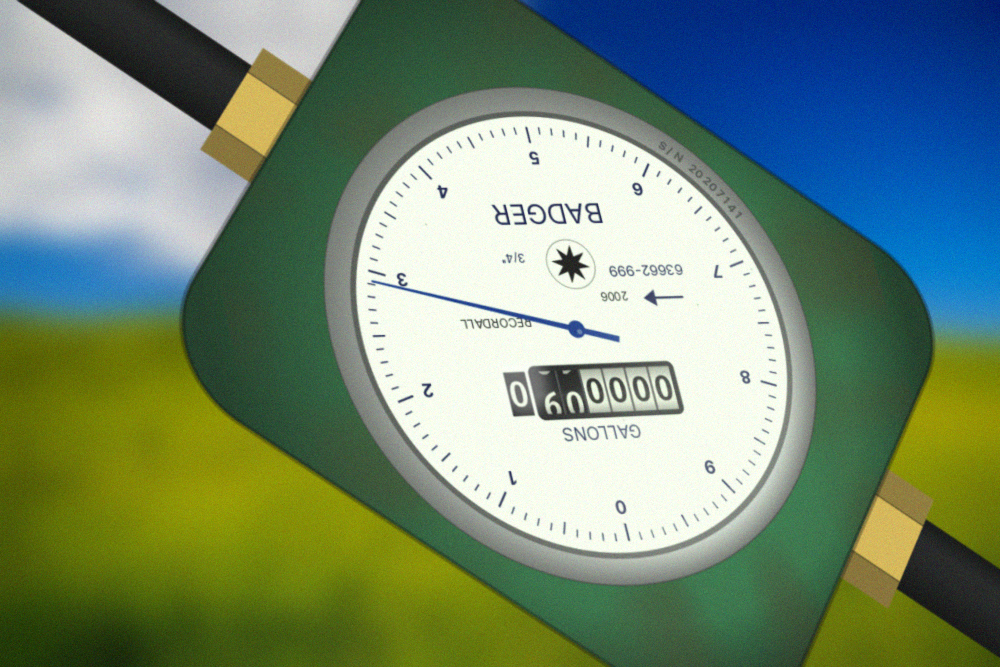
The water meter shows 92.9 gal
